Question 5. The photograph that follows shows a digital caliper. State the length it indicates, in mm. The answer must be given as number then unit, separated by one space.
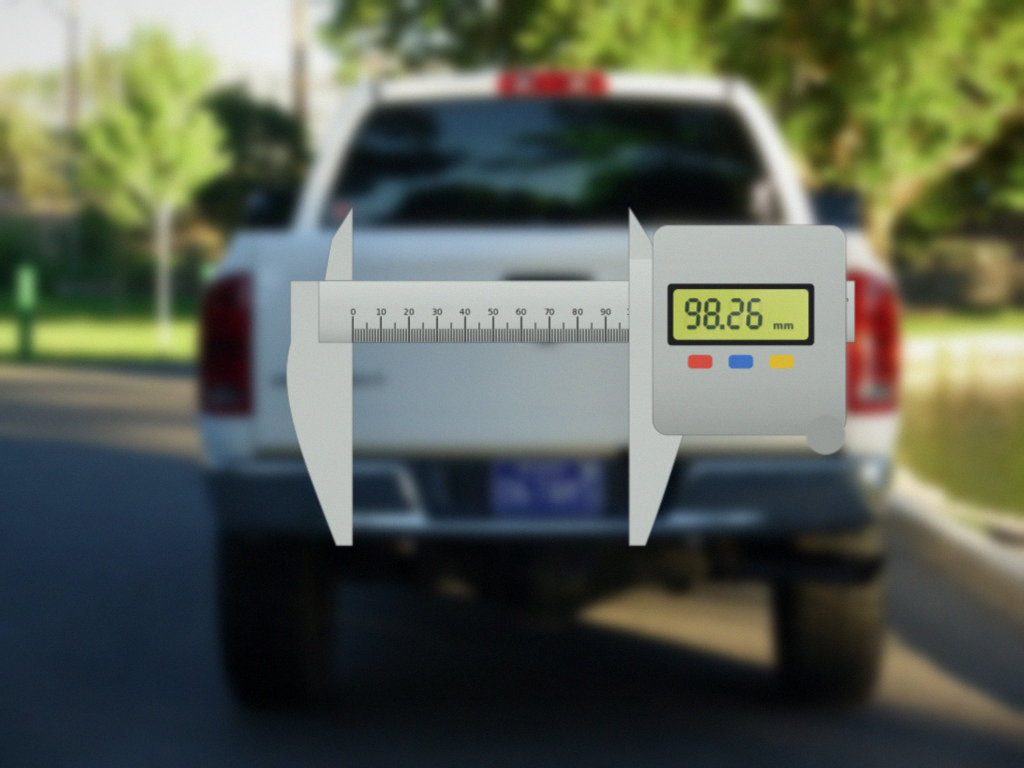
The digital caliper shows 98.26 mm
